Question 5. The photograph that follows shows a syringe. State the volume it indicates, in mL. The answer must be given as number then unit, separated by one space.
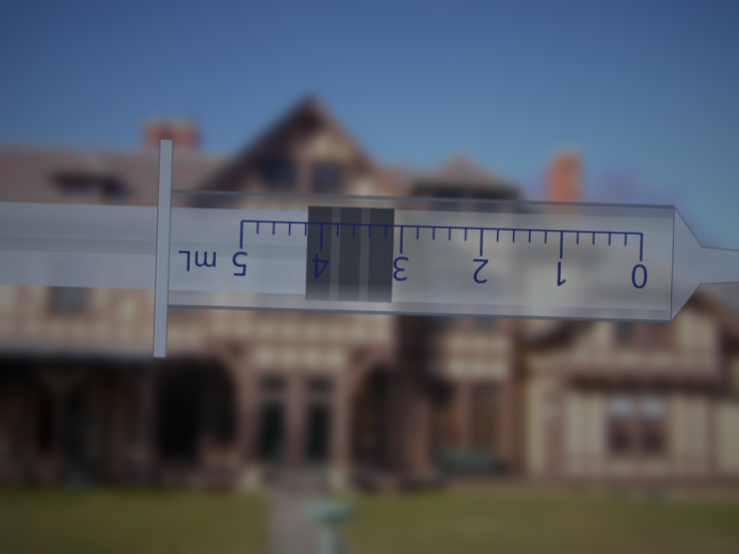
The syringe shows 3.1 mL
